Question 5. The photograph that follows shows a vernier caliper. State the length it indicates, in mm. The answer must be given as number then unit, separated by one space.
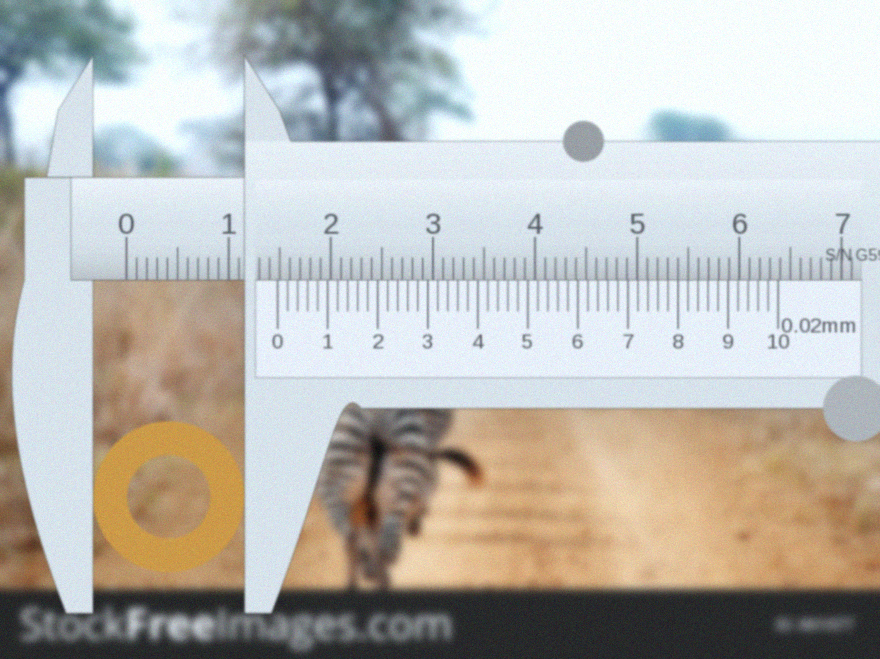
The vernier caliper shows 14.8 mm
